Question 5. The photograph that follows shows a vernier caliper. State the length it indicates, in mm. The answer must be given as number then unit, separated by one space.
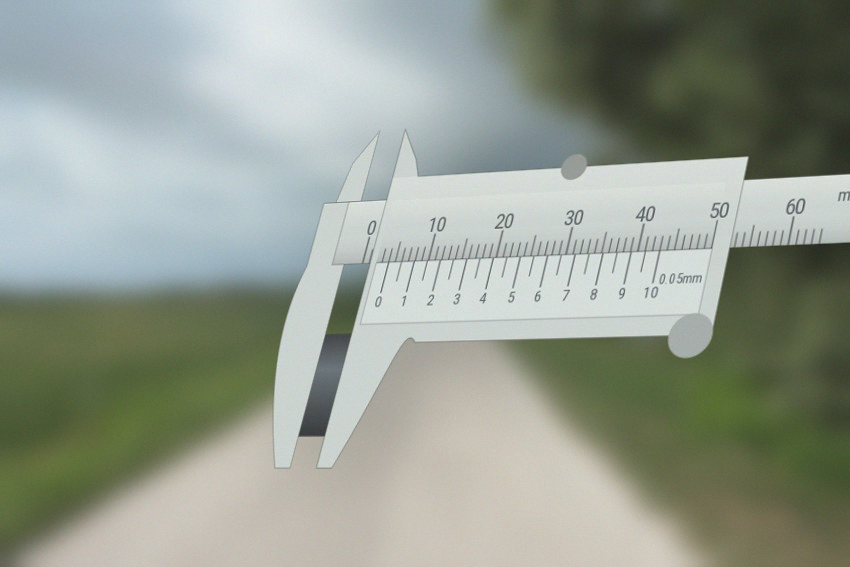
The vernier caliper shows 4.0 mm
